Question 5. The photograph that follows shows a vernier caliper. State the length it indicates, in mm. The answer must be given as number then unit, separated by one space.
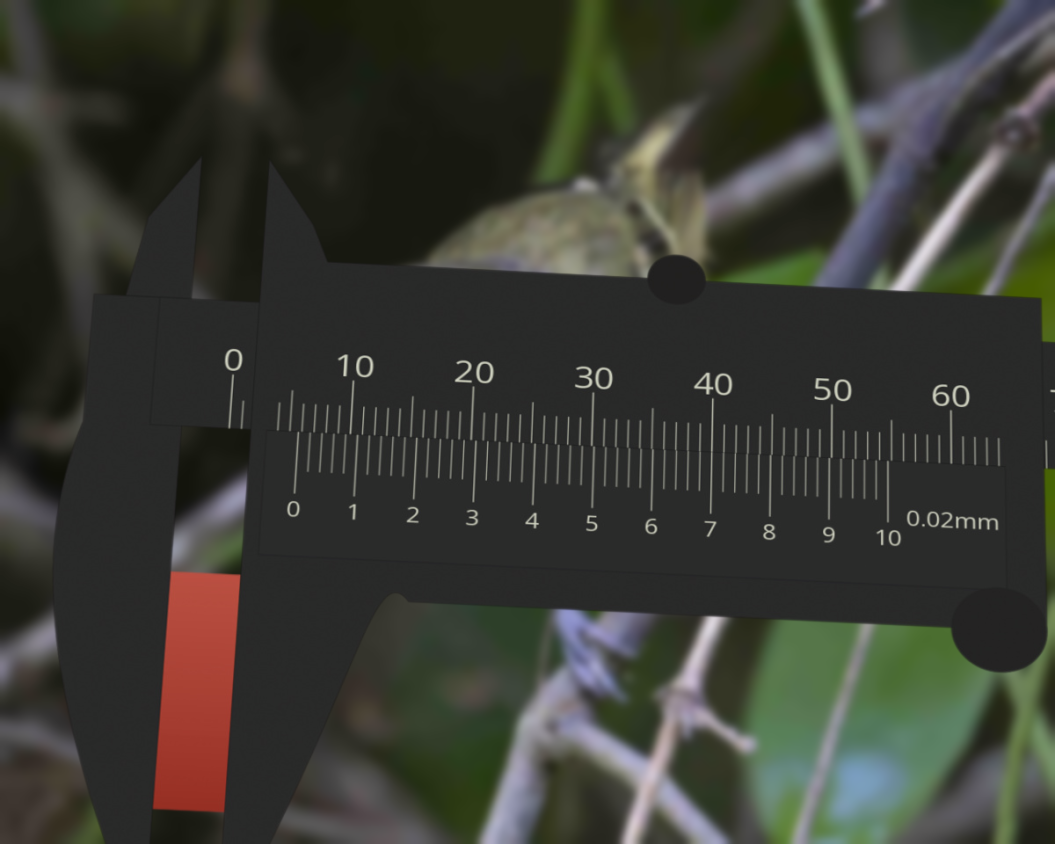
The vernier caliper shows 5.7 mm
